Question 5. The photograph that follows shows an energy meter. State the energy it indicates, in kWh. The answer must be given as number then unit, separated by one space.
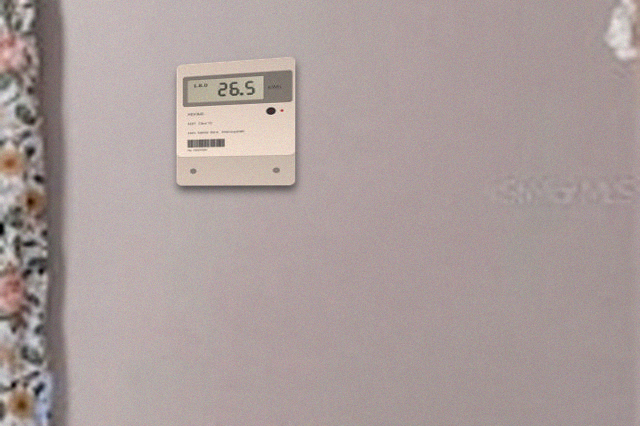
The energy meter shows 26.5 kWh
